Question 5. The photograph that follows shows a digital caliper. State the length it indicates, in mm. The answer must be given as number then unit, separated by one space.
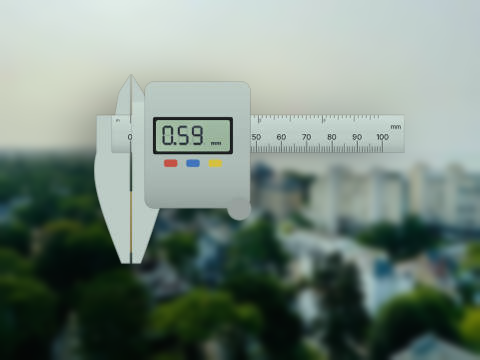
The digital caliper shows 0.59 mm
